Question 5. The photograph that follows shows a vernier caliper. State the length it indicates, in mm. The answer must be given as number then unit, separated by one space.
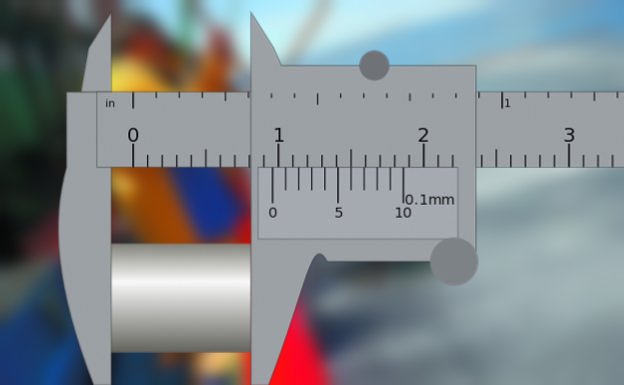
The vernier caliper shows 9.6 mm
